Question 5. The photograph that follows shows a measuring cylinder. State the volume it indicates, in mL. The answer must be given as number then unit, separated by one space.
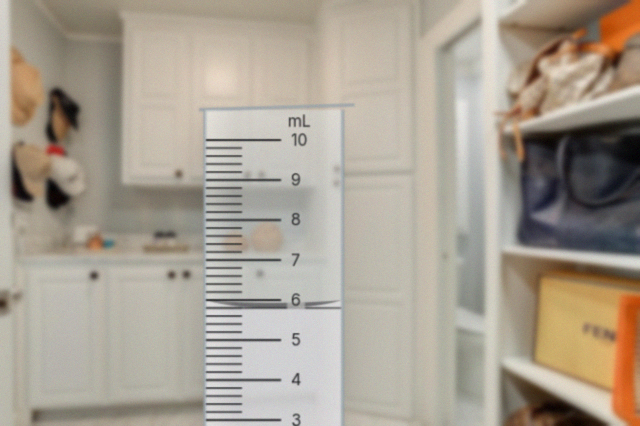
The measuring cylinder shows 5.8 mL
